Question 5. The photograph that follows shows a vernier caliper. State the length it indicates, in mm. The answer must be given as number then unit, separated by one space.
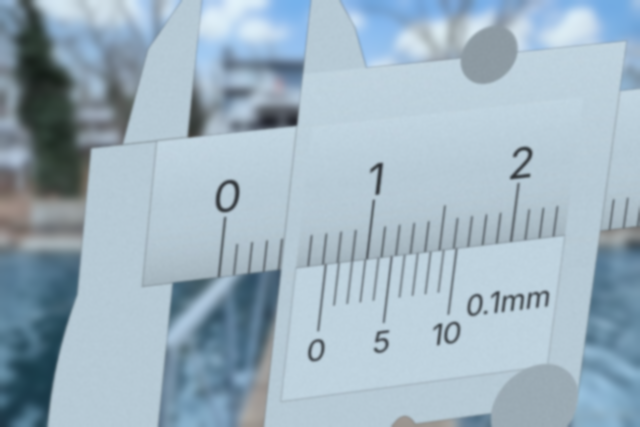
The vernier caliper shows 7.2 mm
